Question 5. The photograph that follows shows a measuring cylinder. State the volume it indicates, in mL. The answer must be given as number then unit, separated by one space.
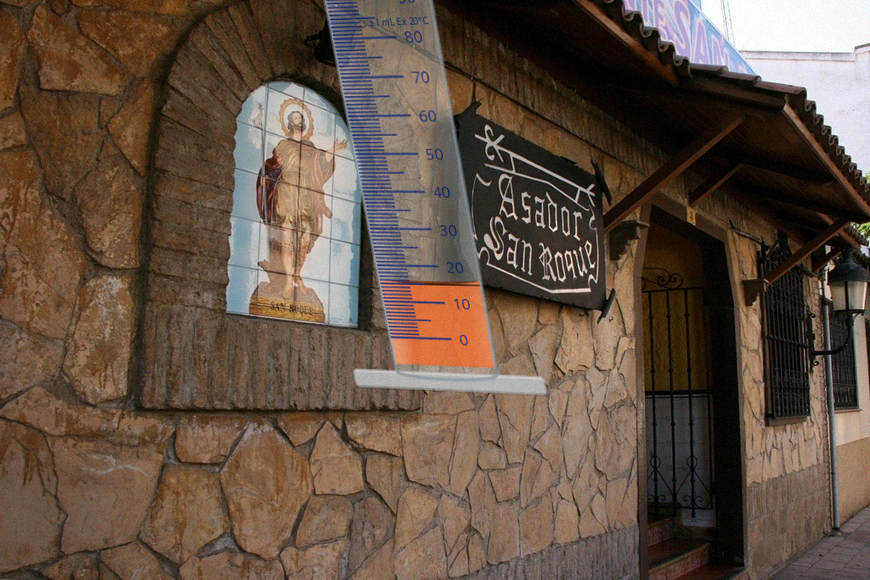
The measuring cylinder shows 15 mL
